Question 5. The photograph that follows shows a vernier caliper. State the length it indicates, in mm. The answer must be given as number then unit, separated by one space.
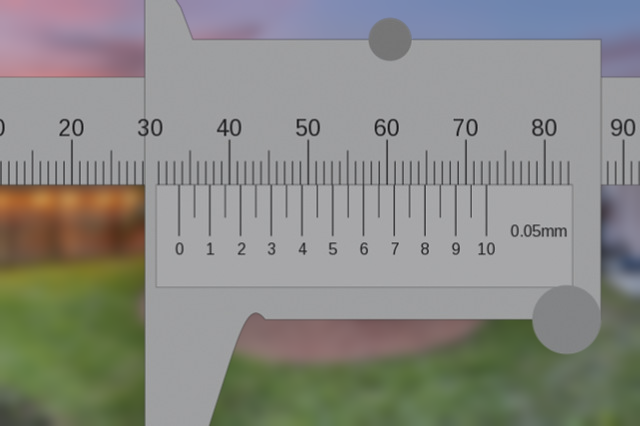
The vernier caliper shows 33.6 mm
